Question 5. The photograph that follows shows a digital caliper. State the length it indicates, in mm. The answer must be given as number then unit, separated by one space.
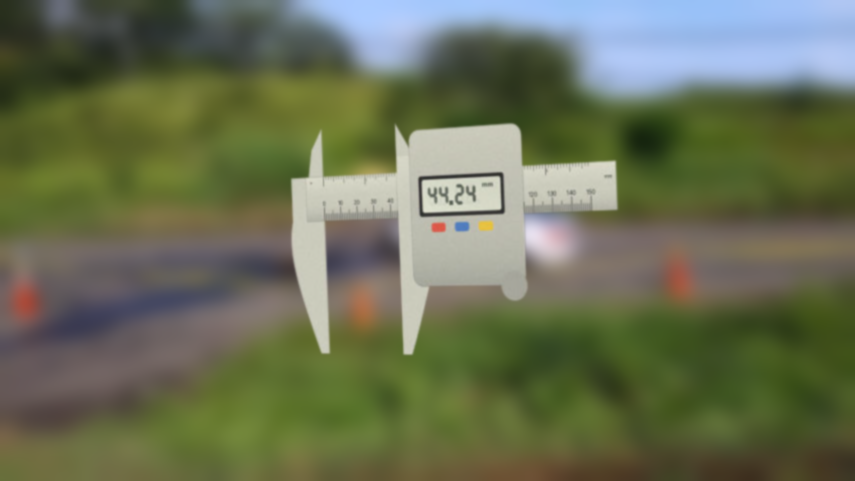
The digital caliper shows 44.24 mm
